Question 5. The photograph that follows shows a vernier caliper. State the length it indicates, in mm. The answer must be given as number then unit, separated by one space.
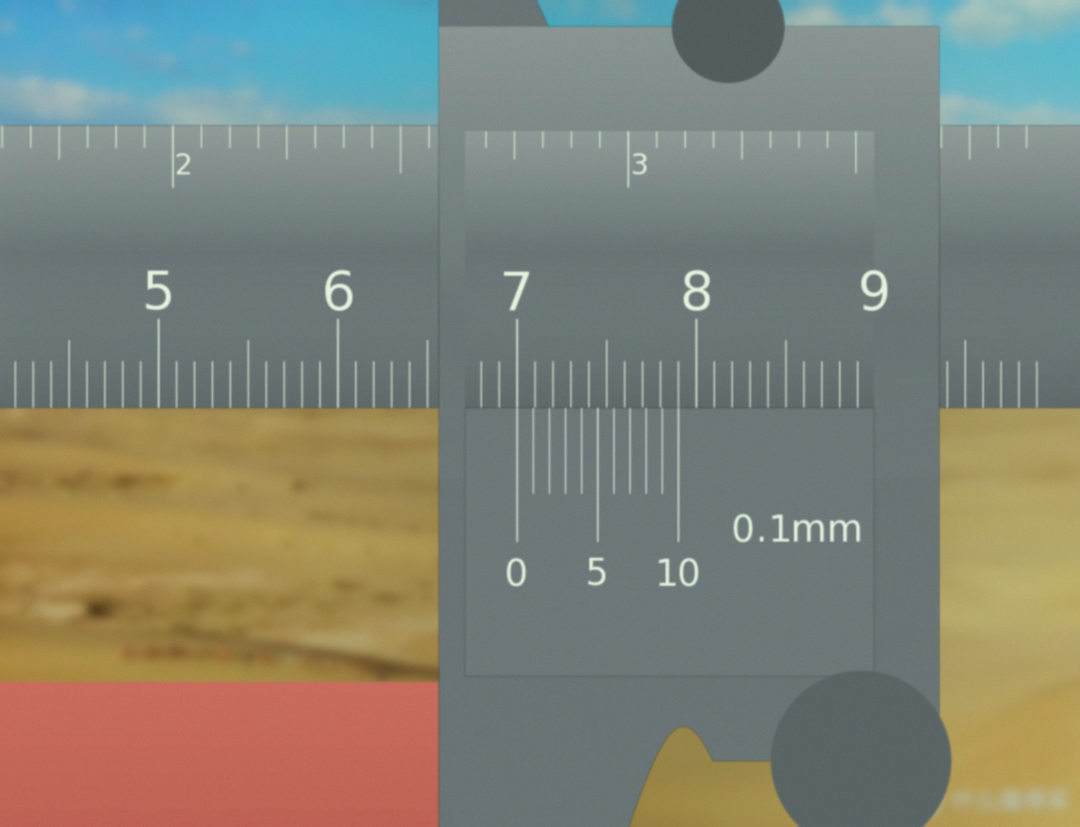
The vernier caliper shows 70.0 mm
